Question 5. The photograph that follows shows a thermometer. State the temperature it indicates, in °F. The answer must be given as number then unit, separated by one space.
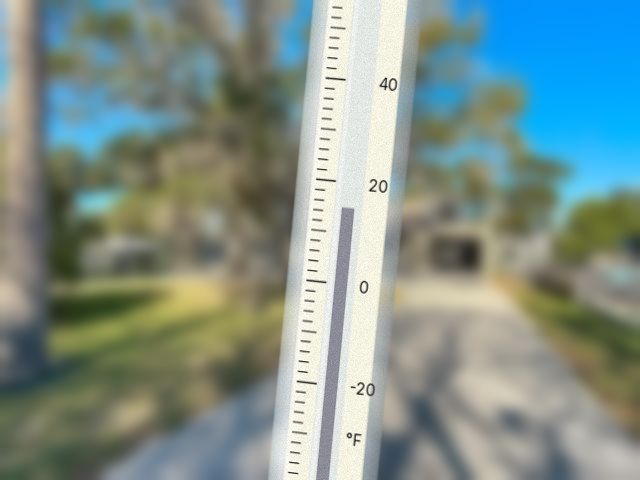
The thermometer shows 15 °F
